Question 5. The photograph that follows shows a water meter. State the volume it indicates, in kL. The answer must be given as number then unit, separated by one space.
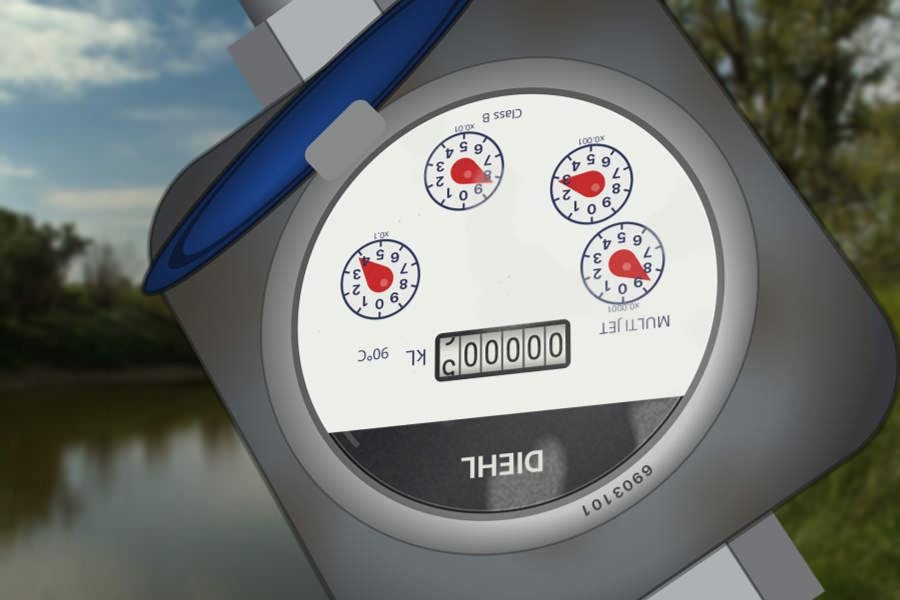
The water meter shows 5.3828 kL
